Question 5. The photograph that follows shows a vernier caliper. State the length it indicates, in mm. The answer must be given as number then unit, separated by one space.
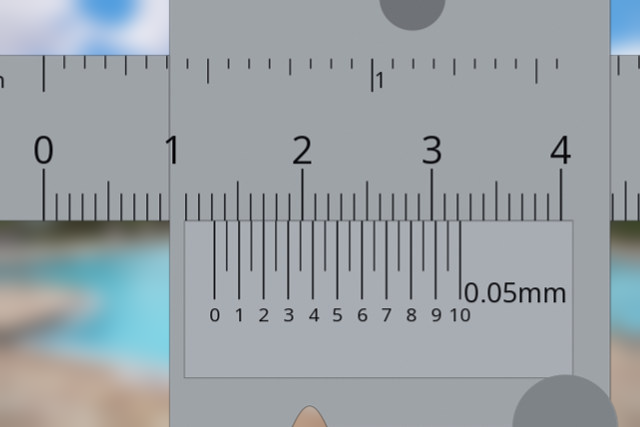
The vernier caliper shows 13.2 mm
